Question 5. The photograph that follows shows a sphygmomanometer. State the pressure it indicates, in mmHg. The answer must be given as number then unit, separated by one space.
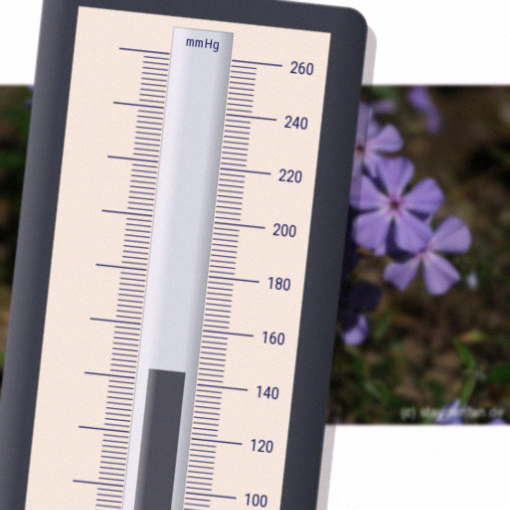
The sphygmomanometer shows 144 mmHg
